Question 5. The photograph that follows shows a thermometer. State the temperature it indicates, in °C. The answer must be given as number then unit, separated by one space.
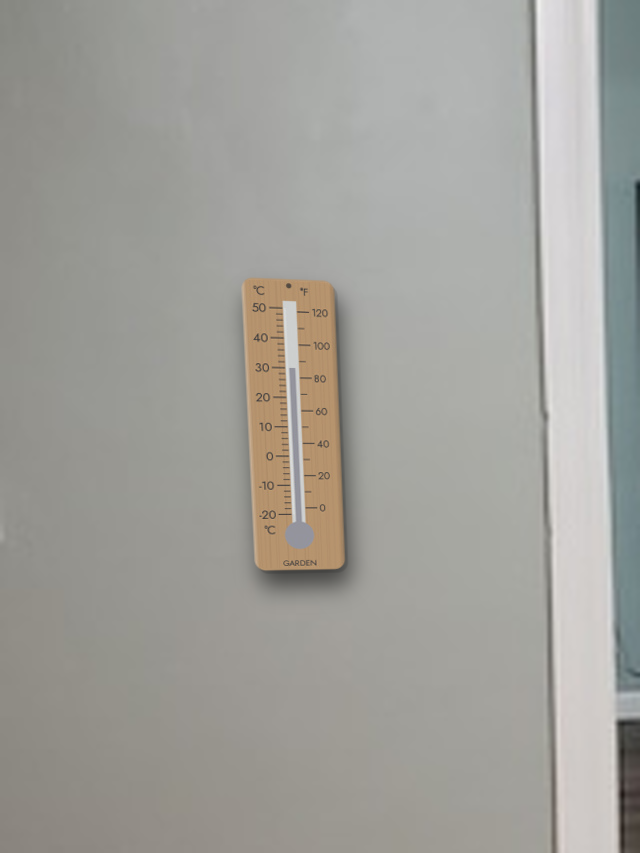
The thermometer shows 30 °C
